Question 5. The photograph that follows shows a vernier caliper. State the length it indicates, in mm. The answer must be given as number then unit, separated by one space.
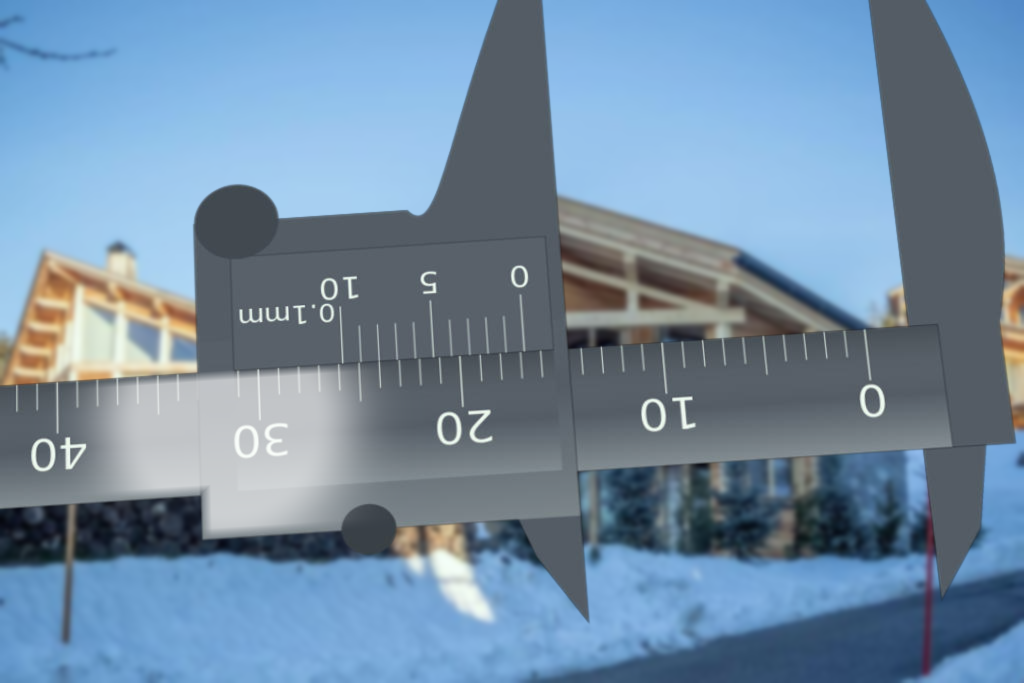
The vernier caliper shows 16.8 mm
